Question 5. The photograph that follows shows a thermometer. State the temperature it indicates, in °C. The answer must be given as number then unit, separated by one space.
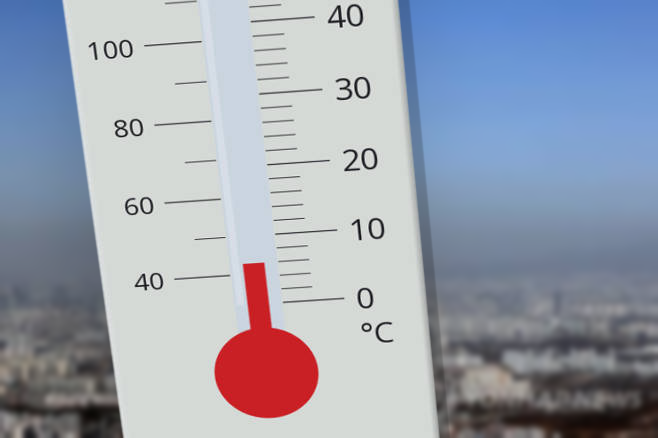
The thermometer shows 6 °C
